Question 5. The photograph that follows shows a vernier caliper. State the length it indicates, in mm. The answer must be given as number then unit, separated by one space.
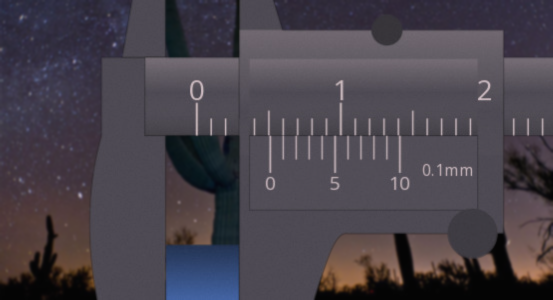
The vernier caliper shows 5.1 mm
